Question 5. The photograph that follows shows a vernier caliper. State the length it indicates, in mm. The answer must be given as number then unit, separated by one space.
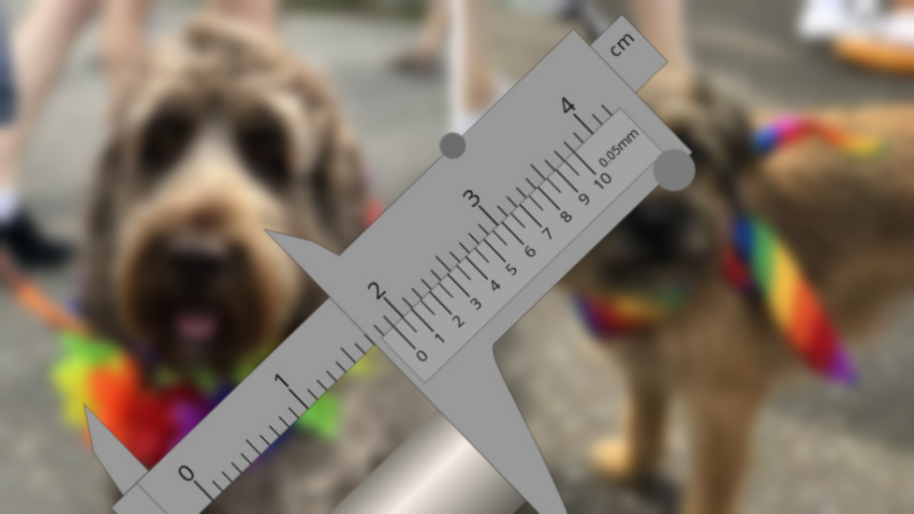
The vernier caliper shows 19.0 mm
